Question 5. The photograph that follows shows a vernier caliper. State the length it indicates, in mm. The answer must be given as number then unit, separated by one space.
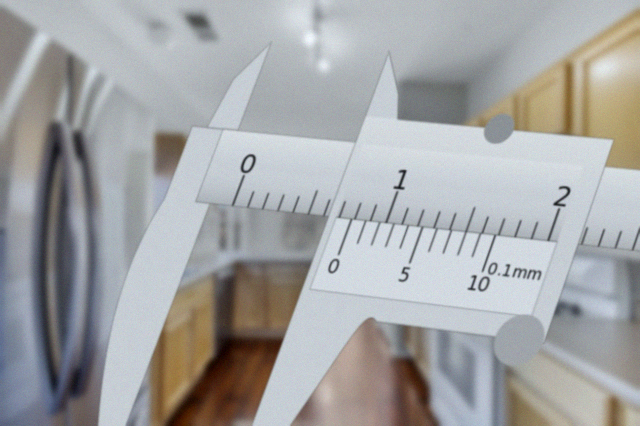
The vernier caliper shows 7.8 mm
